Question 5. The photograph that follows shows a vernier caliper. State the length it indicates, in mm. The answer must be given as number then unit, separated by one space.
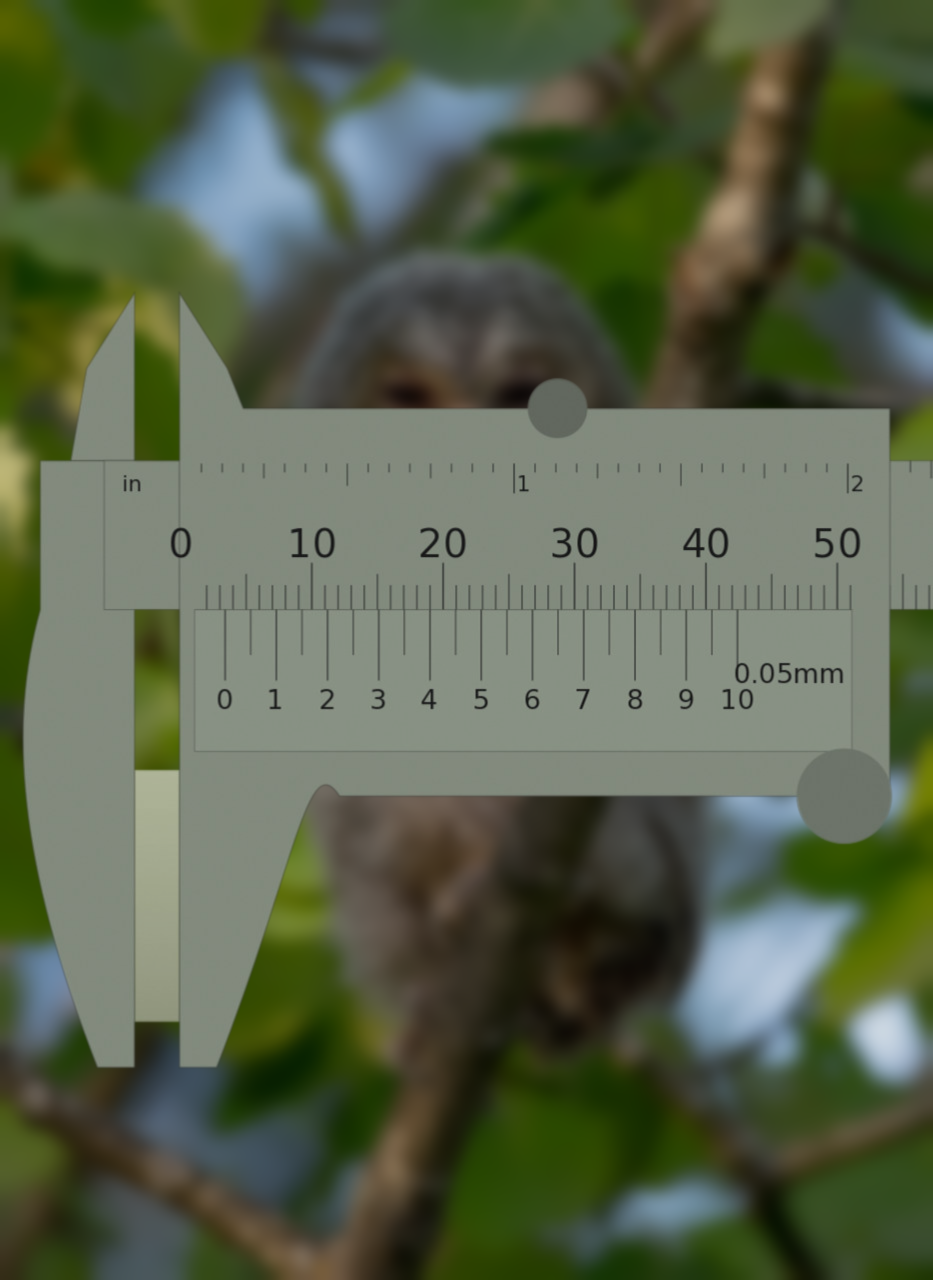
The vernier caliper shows 3.4 mm
